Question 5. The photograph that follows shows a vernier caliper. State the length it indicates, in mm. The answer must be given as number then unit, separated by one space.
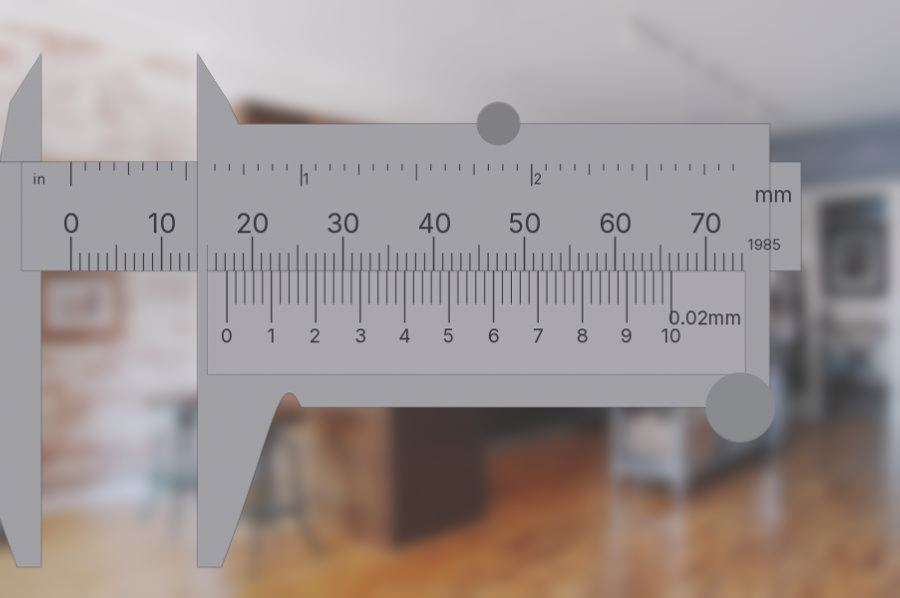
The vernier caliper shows 17.2 mm
